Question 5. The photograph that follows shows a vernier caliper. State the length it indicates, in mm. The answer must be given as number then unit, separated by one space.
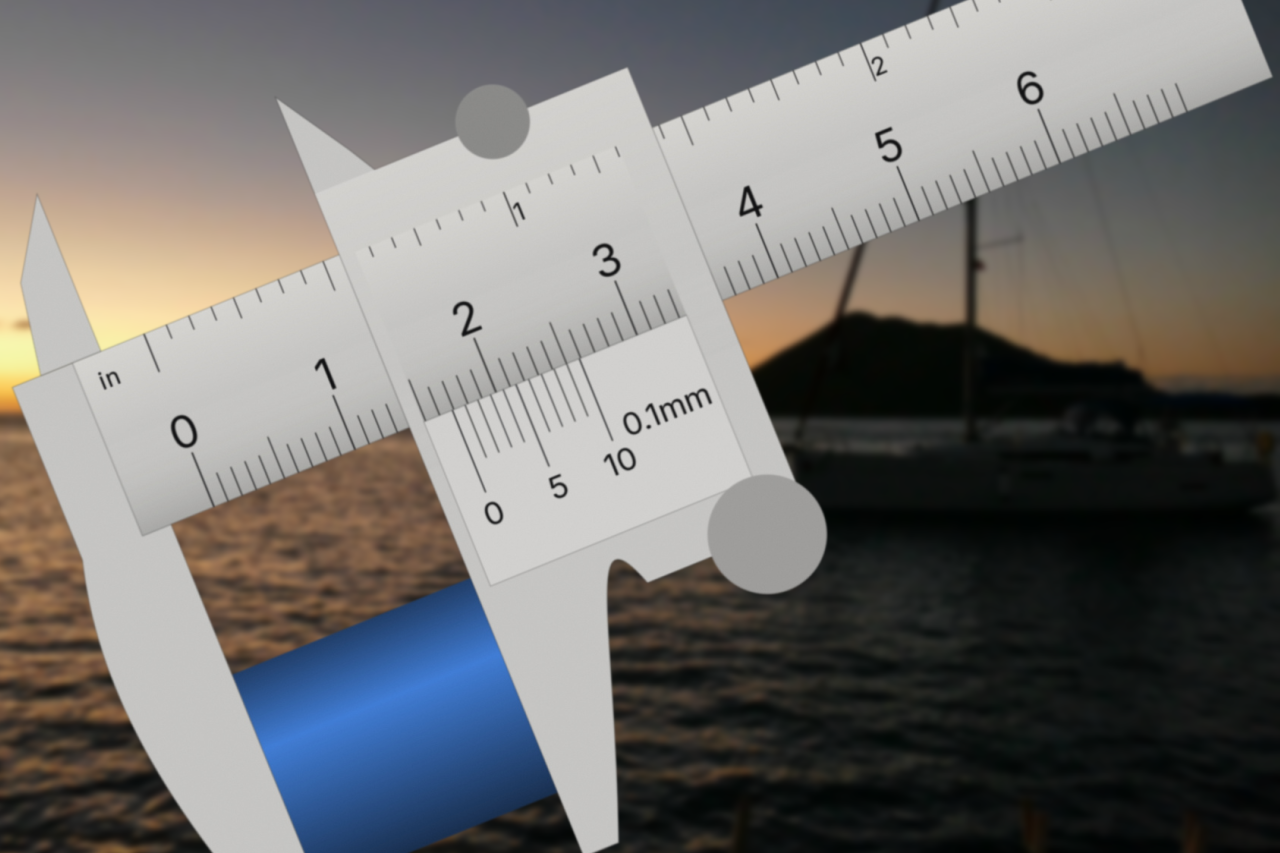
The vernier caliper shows 16.9 mm
